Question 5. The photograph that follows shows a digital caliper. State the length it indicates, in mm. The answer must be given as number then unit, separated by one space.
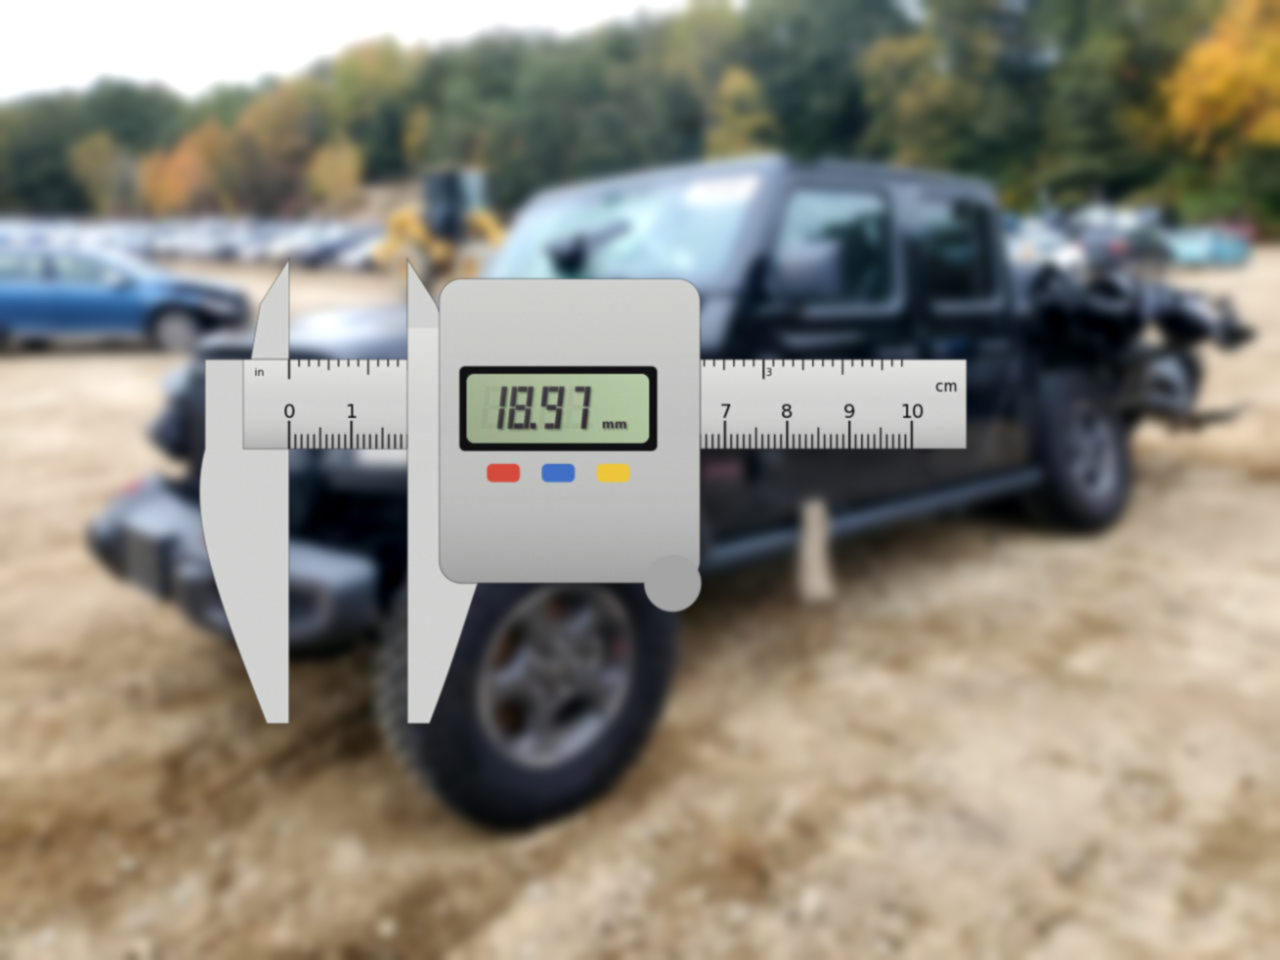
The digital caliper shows 18.97 mm
